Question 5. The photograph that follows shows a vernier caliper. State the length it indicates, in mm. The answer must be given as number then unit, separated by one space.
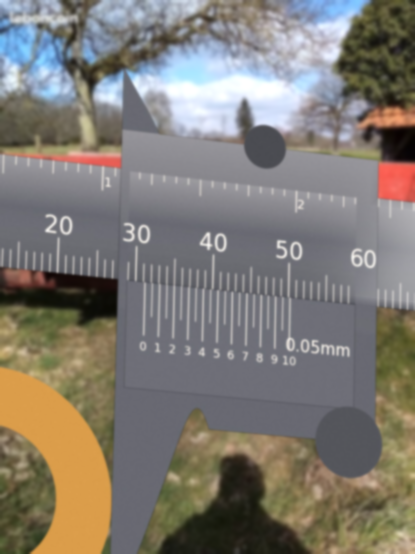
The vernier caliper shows 31.2 mm
